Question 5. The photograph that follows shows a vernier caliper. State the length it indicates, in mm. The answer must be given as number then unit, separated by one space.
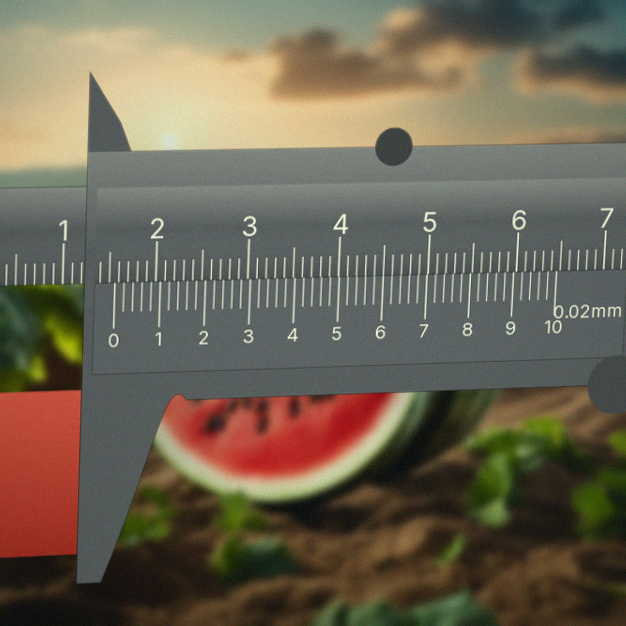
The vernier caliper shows 15.6 mm
